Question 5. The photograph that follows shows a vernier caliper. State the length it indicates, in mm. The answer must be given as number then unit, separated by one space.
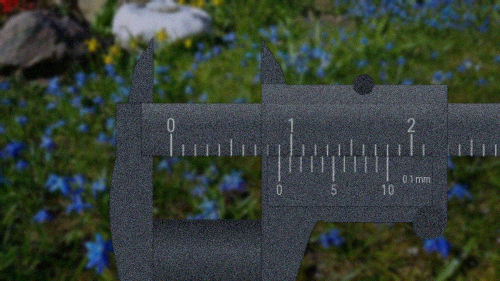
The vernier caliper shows 9.0 mm
